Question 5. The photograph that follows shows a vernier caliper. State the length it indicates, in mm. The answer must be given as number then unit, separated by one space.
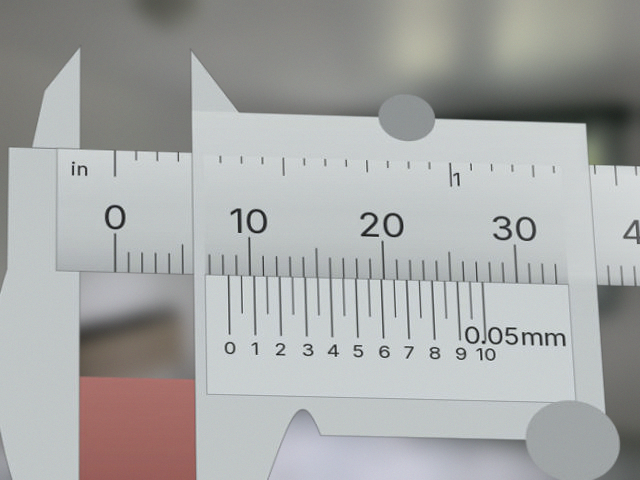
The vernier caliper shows 8.4 mm
